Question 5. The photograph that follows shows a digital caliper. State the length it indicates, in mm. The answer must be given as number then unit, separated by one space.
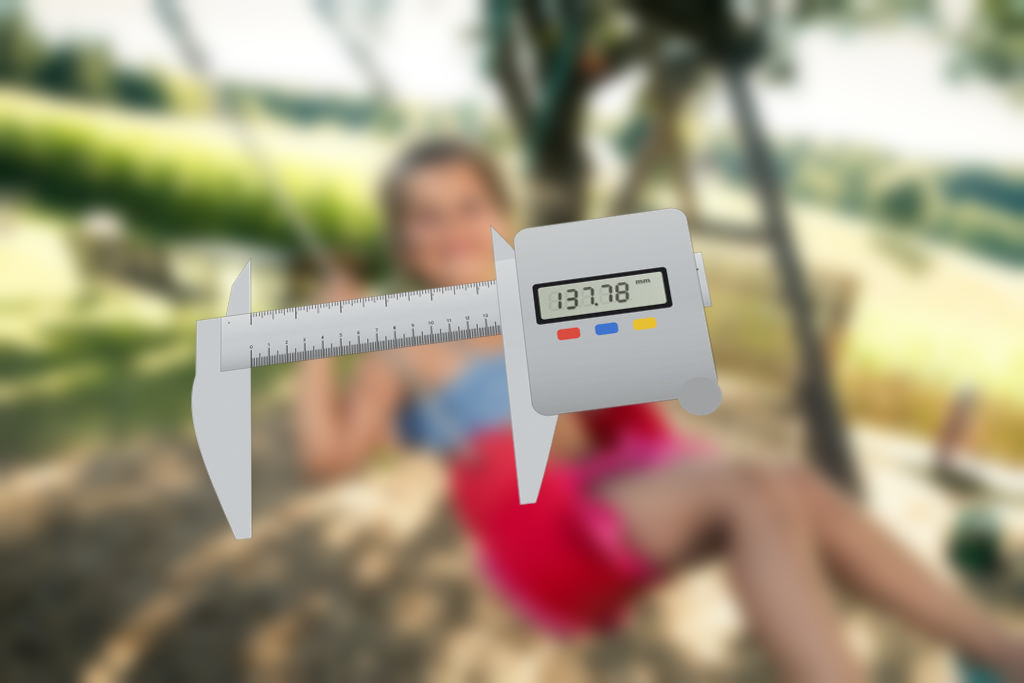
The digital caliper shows 137.78 mm
